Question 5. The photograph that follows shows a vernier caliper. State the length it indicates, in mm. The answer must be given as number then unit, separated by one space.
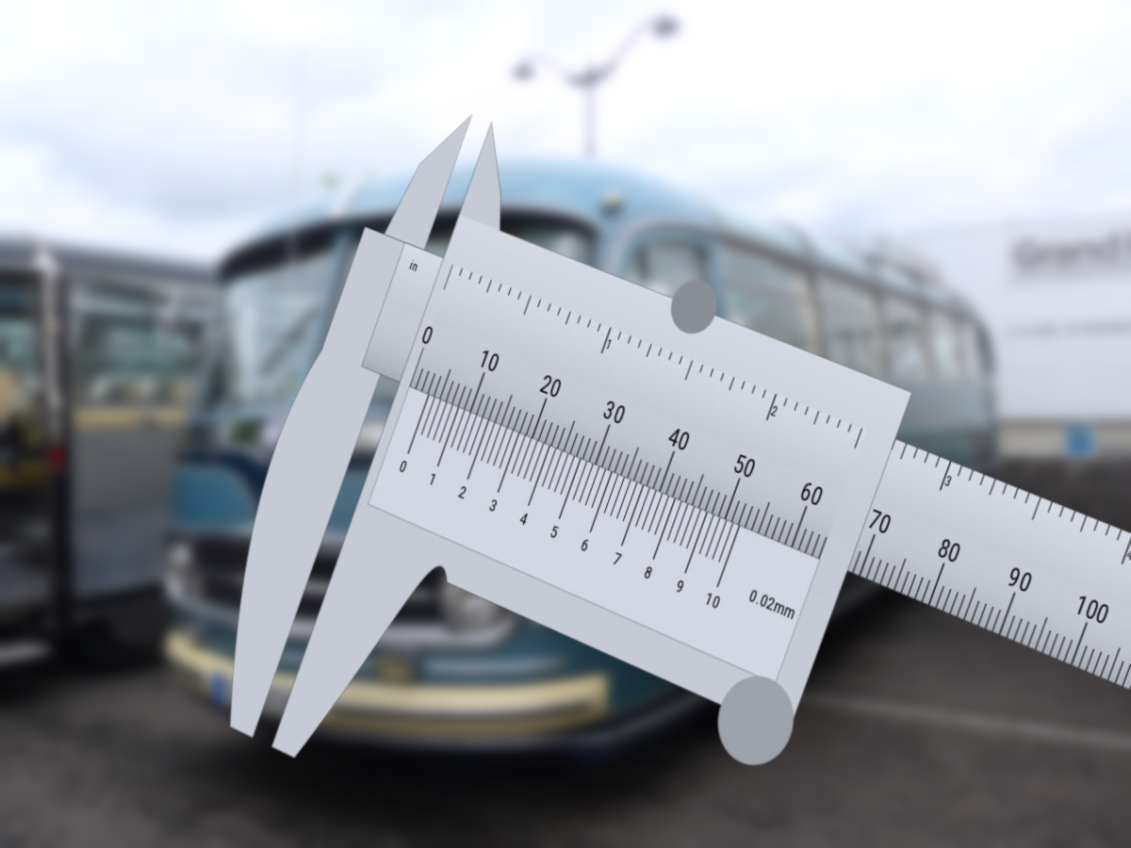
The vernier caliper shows 3.2 mm
